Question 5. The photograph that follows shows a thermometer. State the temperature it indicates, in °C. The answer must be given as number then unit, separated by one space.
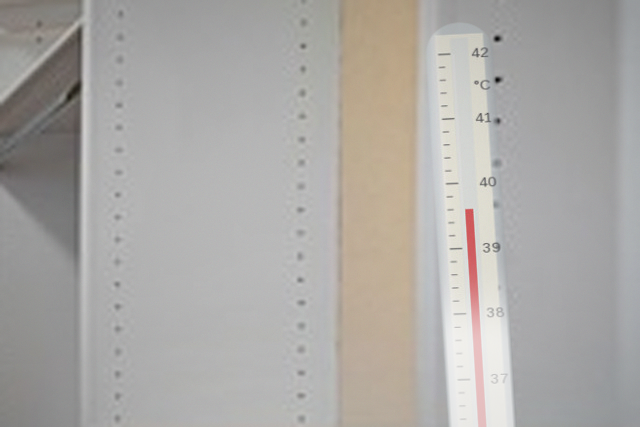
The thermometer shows 39.6 °C
